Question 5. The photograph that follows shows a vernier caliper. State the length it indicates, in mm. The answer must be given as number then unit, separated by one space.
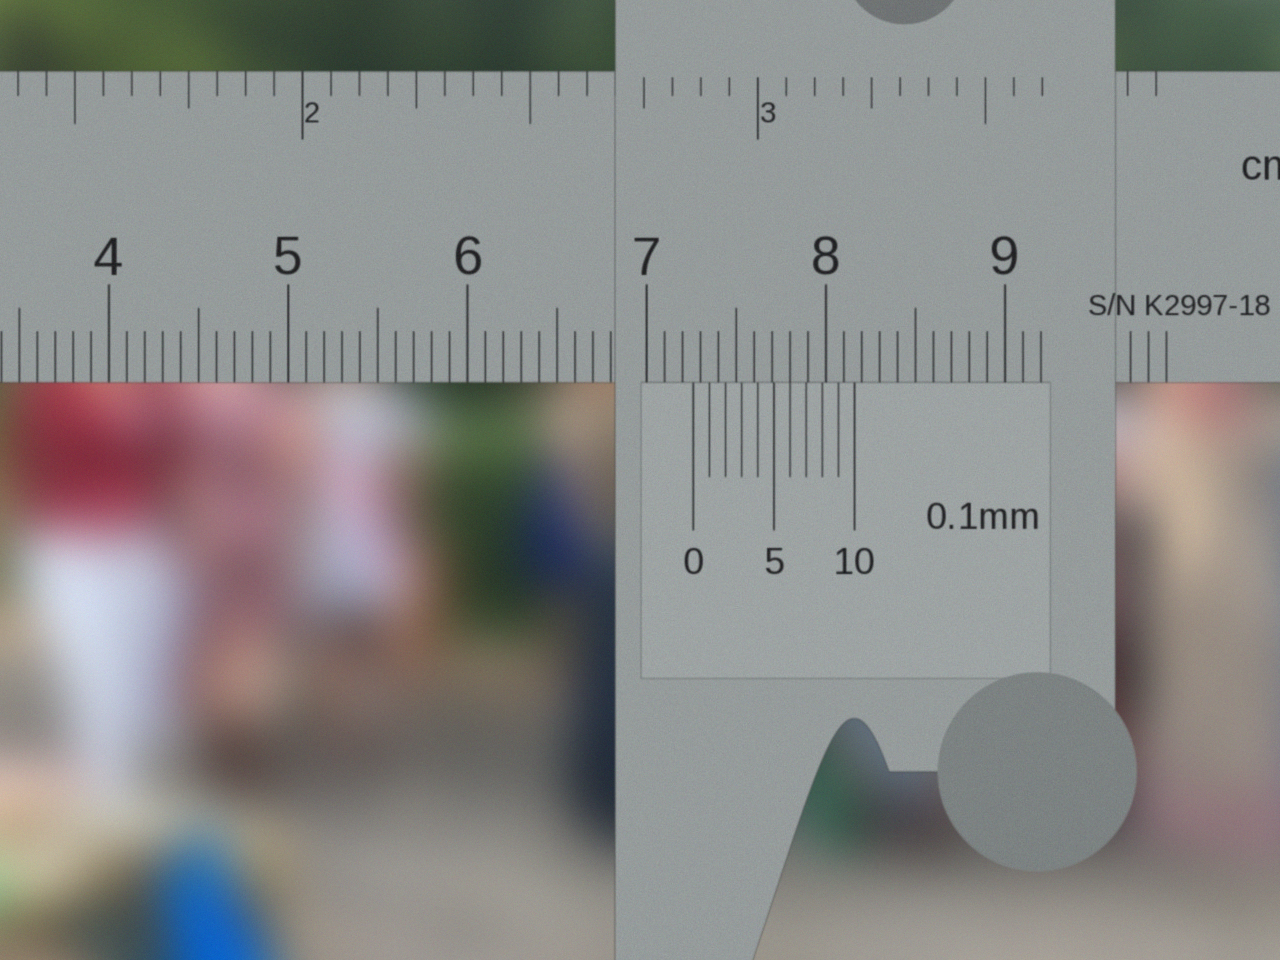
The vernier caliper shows 72.6 mm
